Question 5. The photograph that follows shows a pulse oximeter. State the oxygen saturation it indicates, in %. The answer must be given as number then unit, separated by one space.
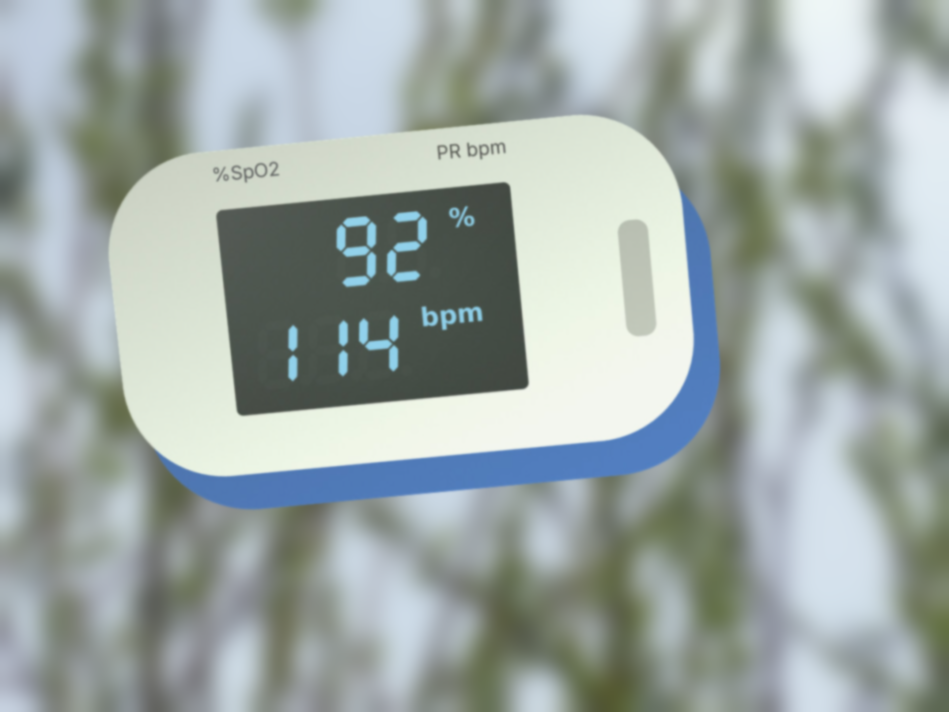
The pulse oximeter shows 92 %
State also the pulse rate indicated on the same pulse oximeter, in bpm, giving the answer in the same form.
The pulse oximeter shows 114 bpm
